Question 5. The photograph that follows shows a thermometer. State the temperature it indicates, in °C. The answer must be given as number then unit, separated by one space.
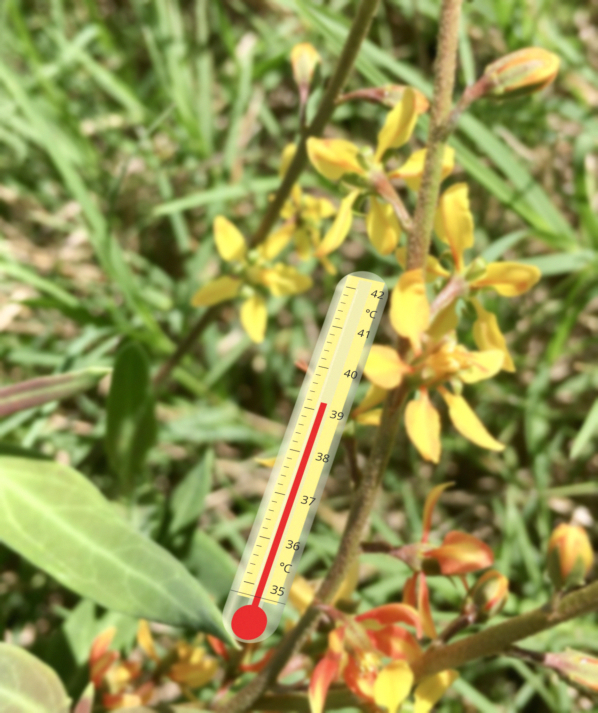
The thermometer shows 39.2 °C
